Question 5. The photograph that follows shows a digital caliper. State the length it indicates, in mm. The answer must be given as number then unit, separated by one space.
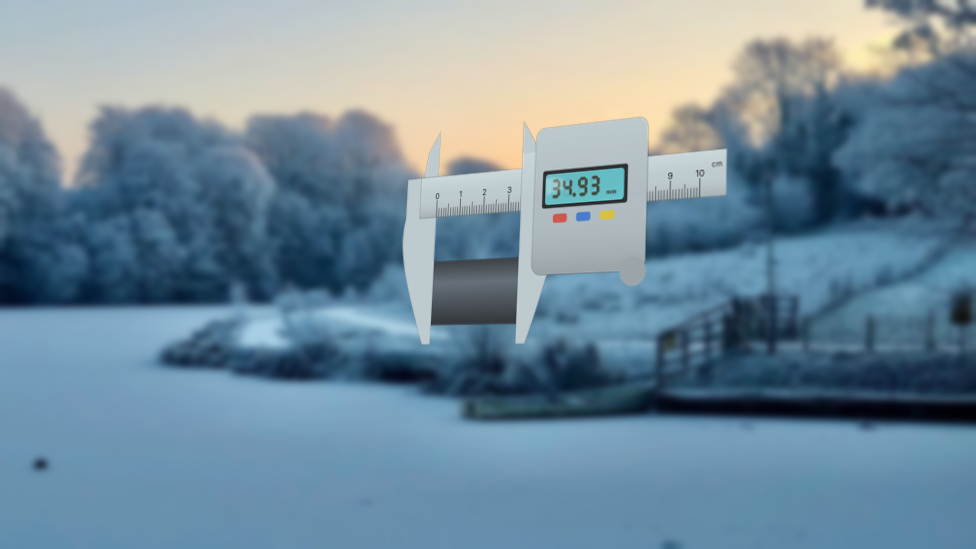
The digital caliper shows 34.93 mm
